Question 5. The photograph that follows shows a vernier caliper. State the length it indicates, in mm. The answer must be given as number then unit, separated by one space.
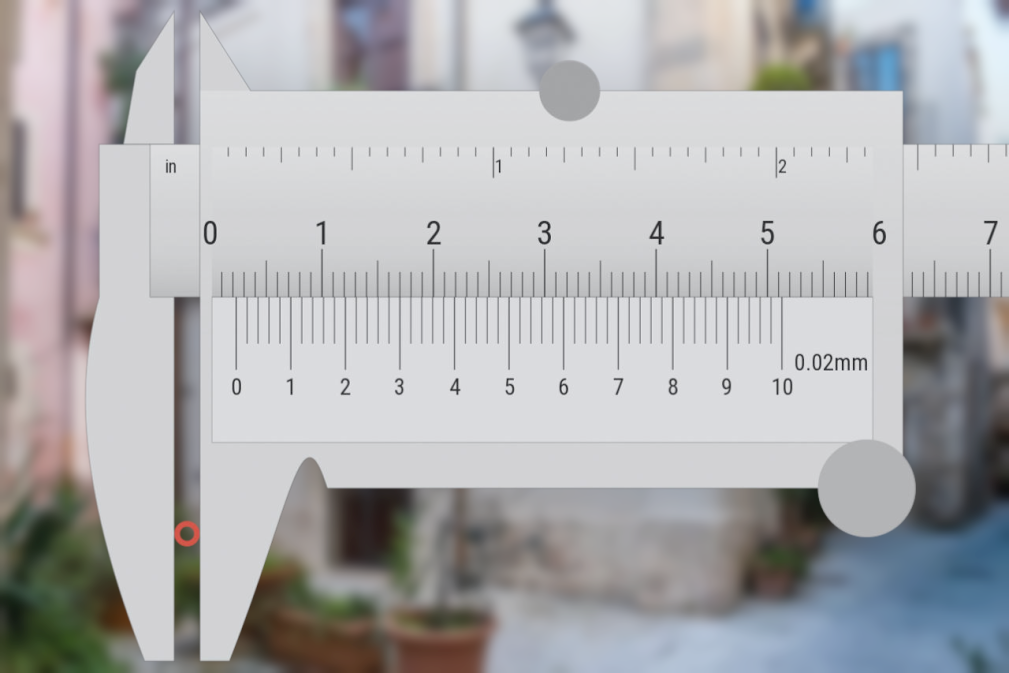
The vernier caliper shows 2.3 mm
